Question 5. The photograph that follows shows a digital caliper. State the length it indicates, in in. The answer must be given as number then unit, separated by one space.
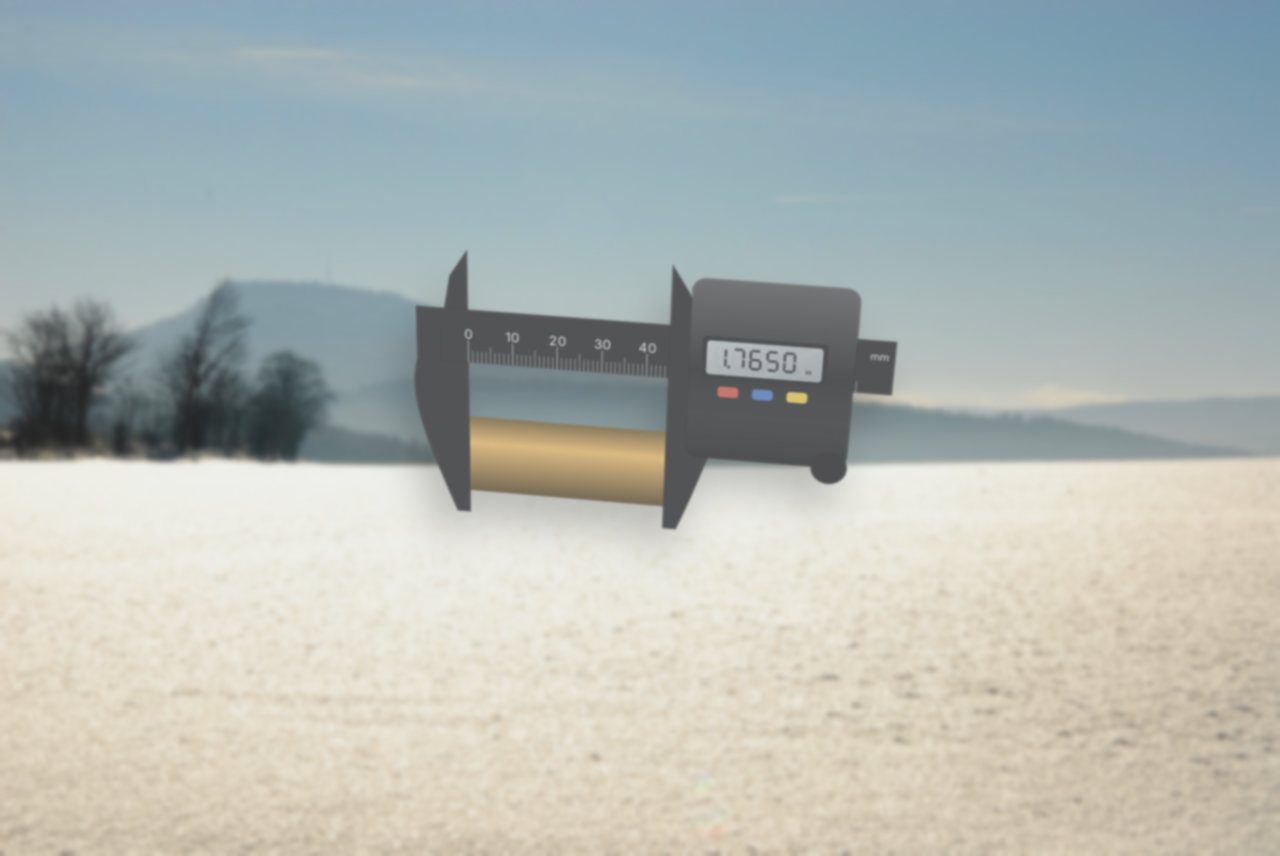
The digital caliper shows 1.7650 in
